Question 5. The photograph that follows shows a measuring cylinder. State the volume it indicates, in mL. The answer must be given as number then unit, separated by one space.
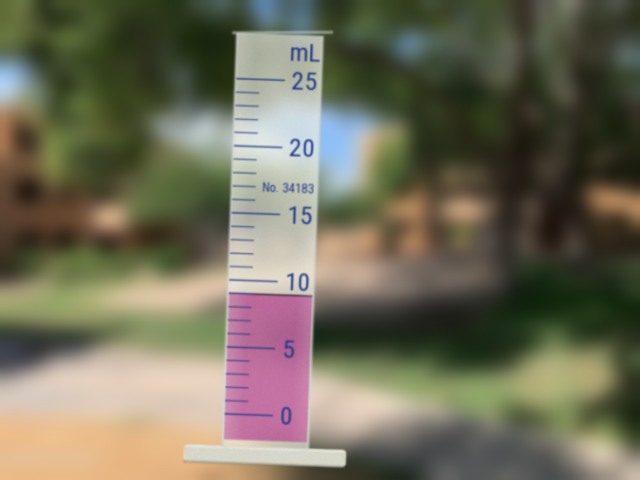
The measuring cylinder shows 9 mL
